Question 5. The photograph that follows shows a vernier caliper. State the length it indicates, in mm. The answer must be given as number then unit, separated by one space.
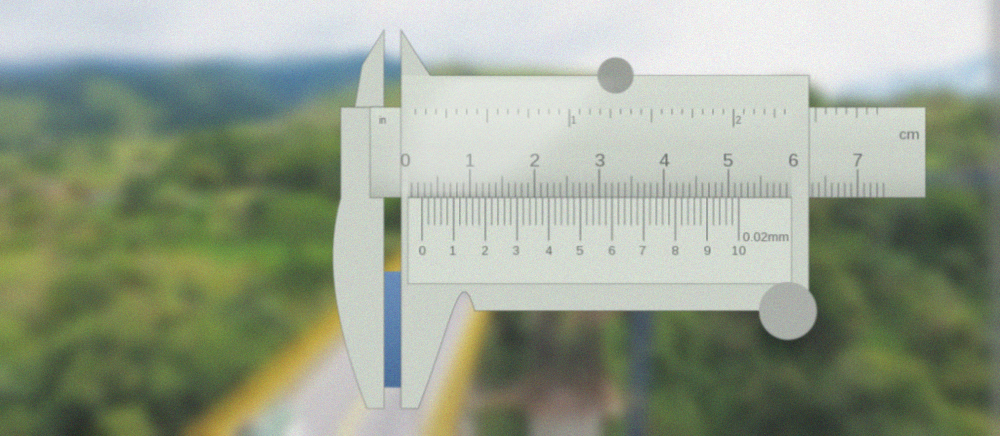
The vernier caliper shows 2.6 mm
